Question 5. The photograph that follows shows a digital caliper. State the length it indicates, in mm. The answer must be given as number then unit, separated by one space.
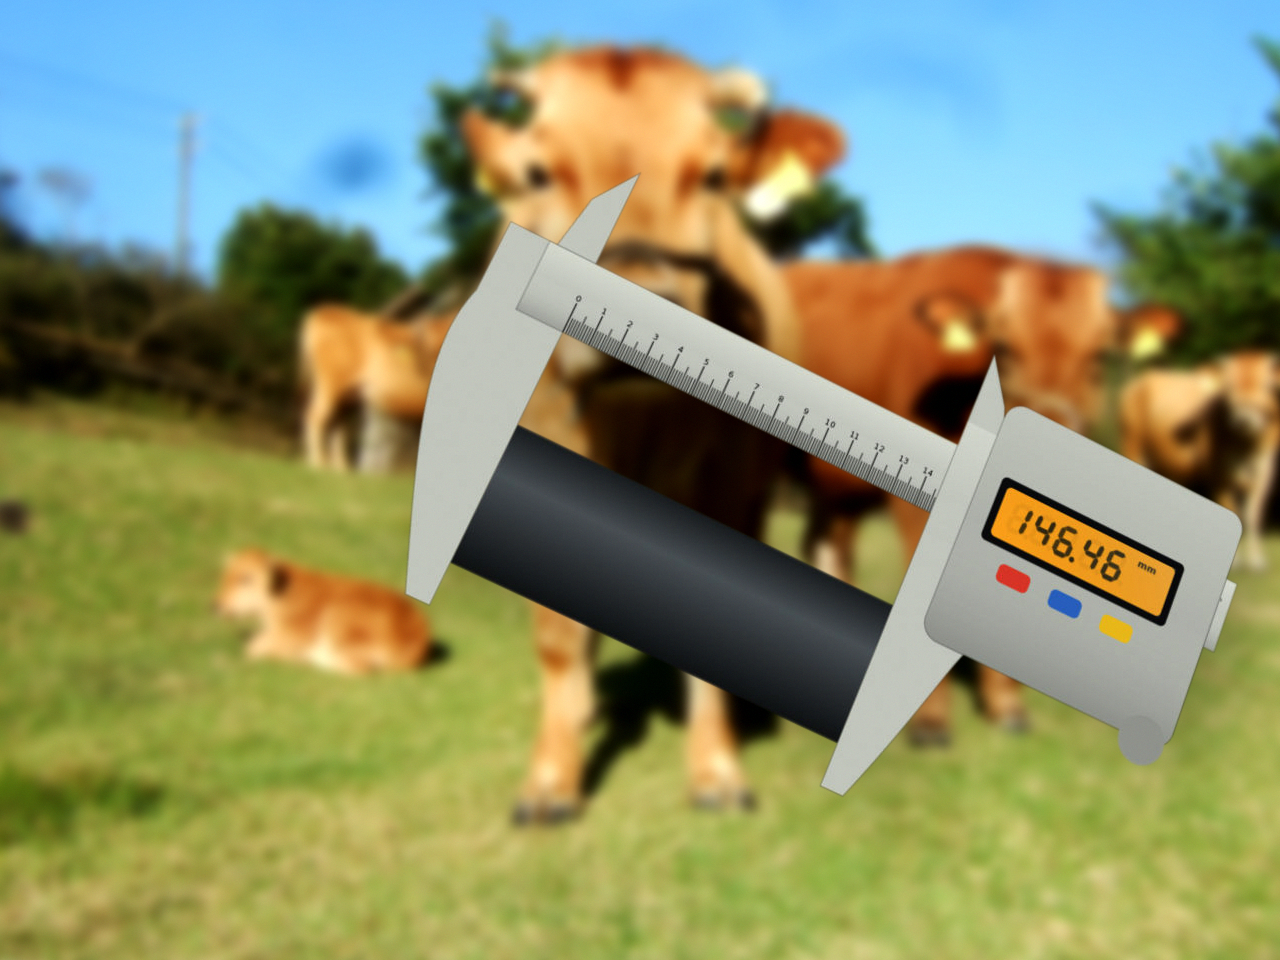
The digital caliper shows 146.46 mm
